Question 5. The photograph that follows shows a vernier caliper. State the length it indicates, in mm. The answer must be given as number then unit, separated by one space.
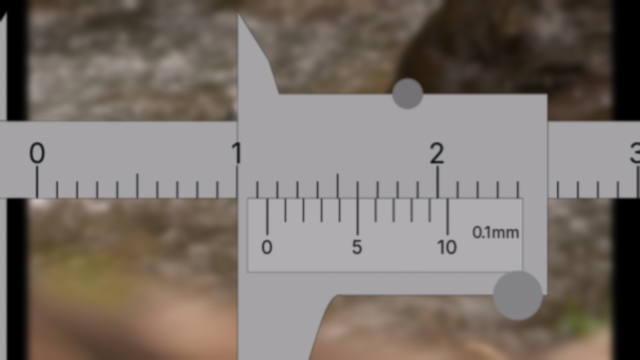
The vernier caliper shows 11.5 mm
